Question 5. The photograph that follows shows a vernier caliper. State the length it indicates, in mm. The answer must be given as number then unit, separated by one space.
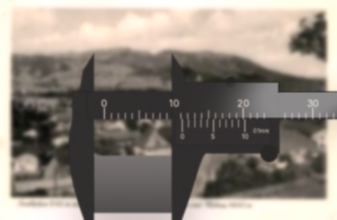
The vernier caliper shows 11.2 mm
